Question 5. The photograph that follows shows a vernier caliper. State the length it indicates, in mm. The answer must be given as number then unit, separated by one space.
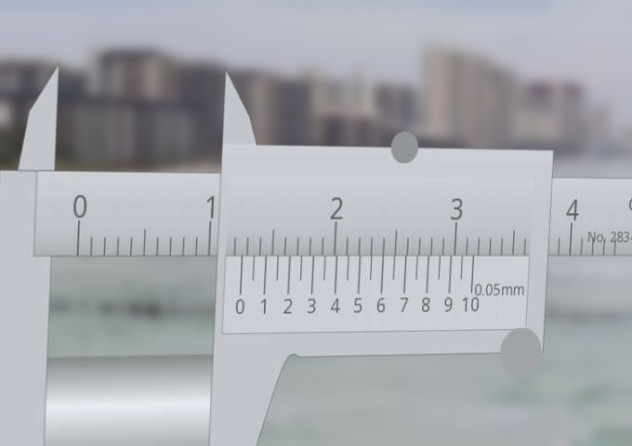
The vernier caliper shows 12.6 mm
